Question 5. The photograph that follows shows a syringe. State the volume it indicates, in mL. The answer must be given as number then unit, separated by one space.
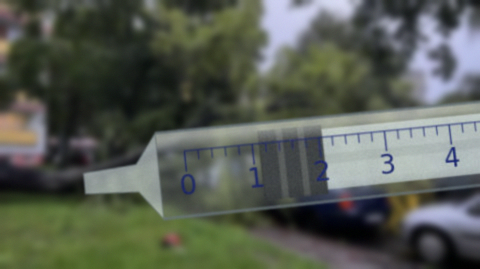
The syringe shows 1.1 mL
